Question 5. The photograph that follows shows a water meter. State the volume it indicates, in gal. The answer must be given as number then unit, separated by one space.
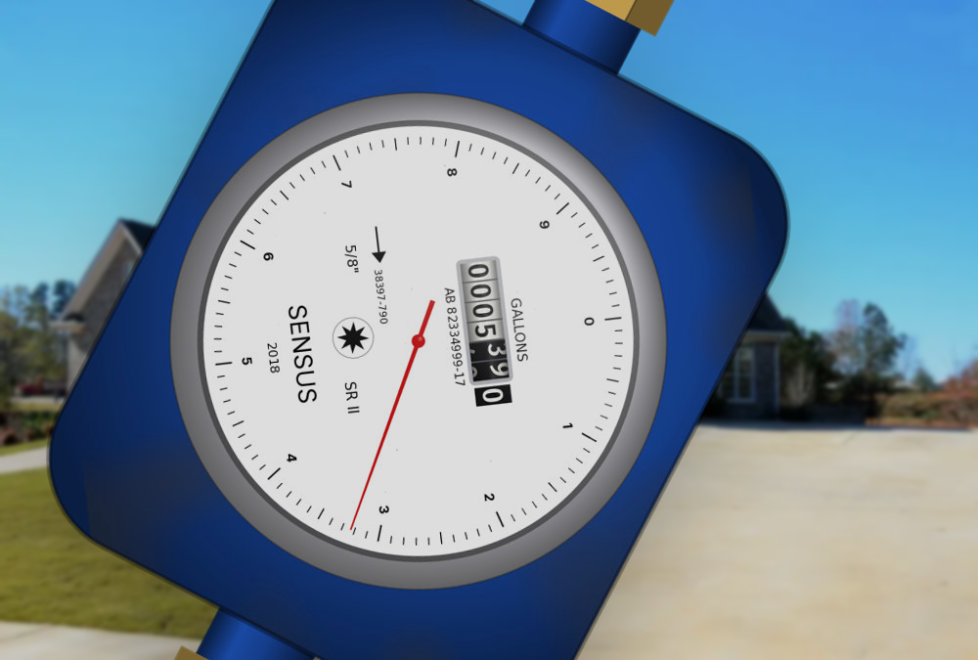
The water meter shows 5393.2 gal
